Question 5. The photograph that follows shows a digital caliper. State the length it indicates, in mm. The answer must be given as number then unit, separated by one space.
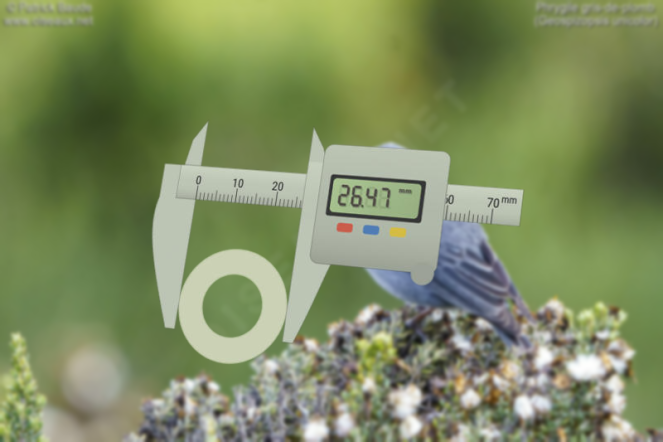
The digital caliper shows 26.47 mm
